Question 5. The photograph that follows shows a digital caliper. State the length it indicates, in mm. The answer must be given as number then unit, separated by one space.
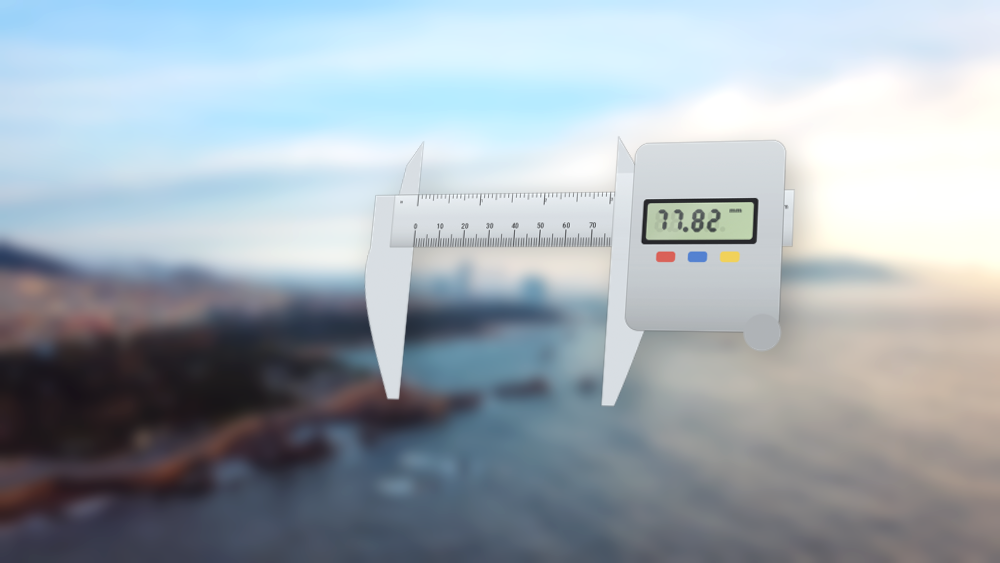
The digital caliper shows 77.82 mm
